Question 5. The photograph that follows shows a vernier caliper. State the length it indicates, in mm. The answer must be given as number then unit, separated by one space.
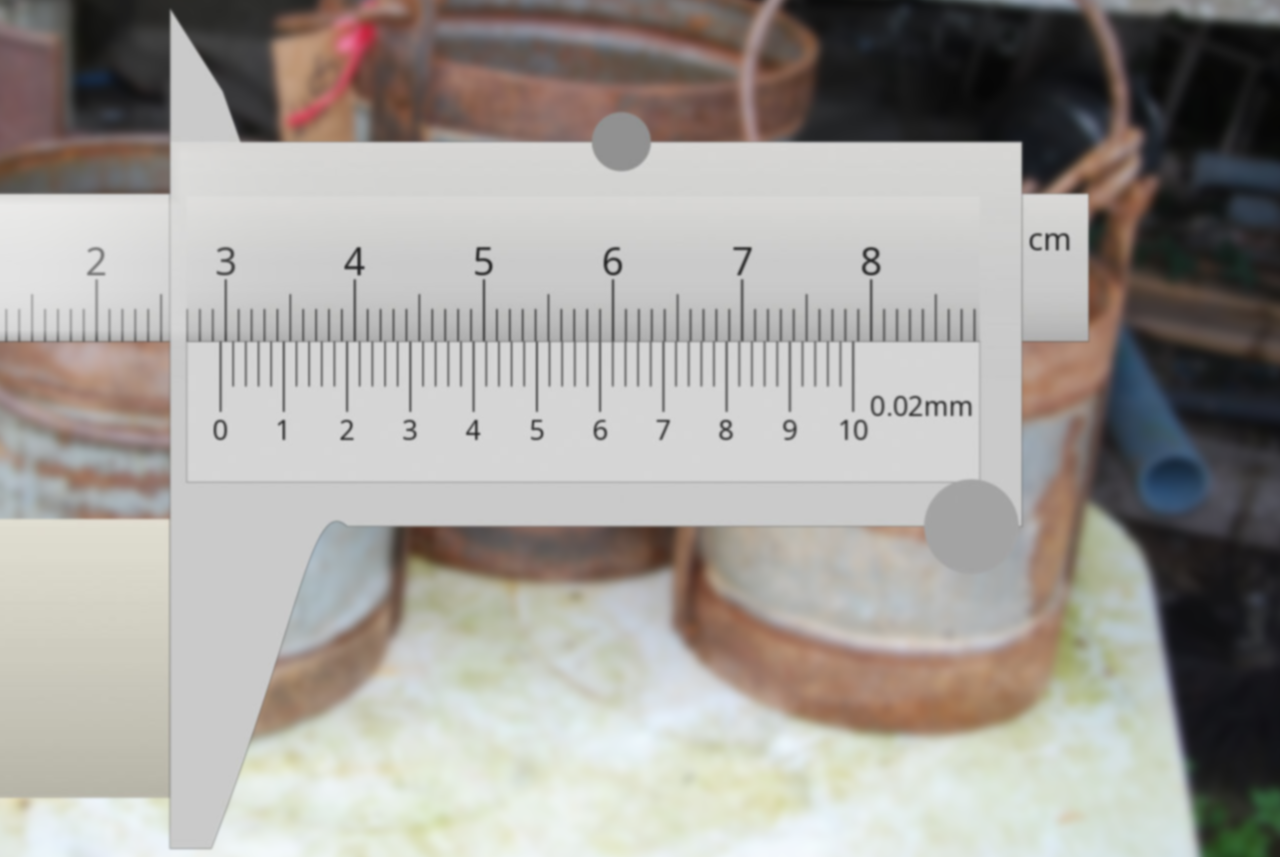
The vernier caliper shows 29.6 mm
